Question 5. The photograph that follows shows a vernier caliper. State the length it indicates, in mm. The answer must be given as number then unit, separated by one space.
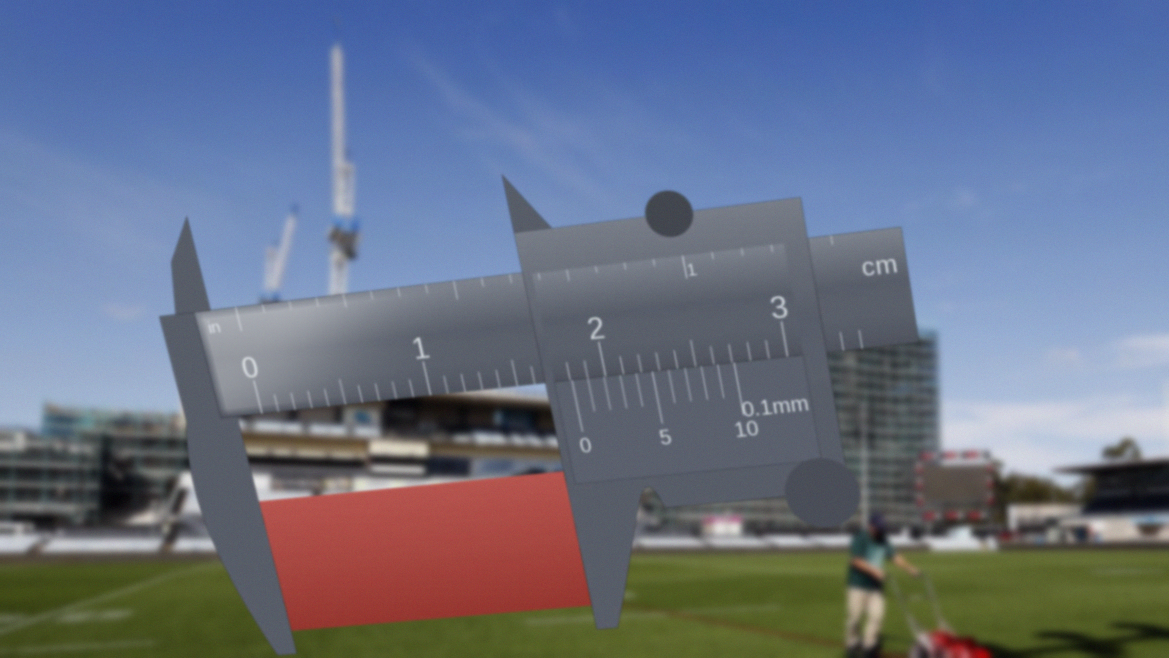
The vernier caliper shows 18.1 mm
